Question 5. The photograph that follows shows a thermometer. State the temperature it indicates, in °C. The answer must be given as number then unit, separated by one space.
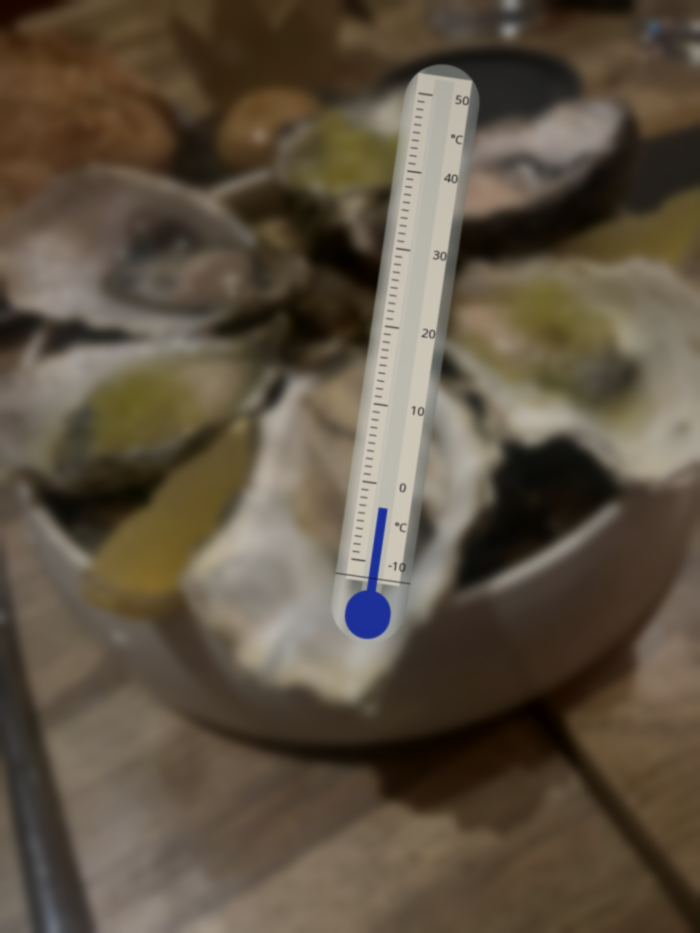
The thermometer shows -3 °C
